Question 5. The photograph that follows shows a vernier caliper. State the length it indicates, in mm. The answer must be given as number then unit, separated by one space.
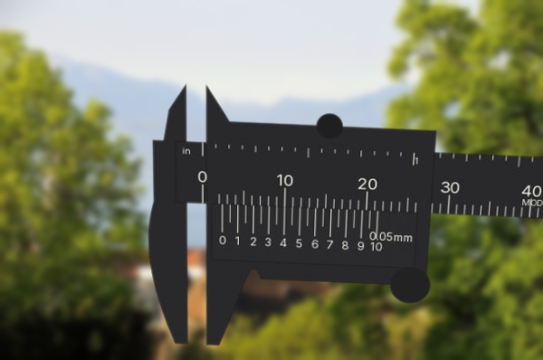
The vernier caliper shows 2.4 mm
